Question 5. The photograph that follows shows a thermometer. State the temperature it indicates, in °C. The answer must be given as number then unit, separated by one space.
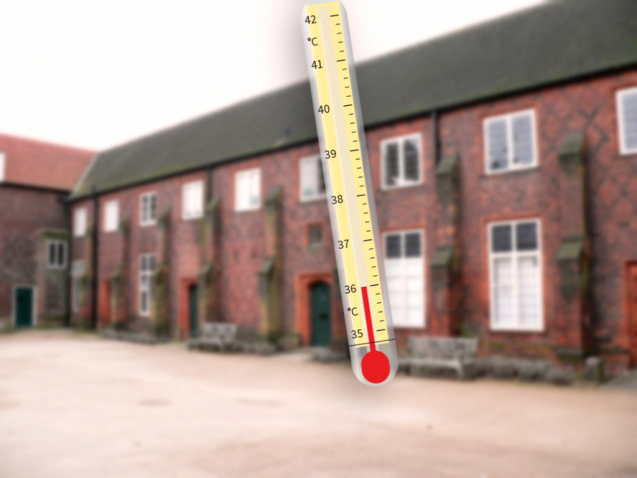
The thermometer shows 36 °C
